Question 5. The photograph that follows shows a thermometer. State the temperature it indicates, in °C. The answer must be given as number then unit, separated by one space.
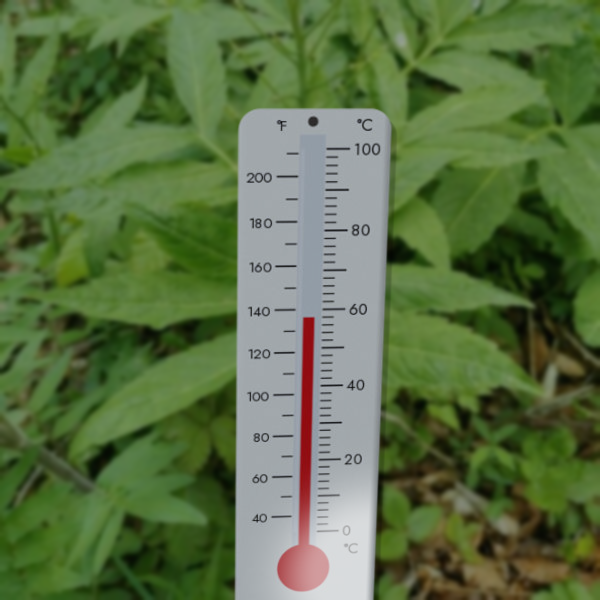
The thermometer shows 58 °C
